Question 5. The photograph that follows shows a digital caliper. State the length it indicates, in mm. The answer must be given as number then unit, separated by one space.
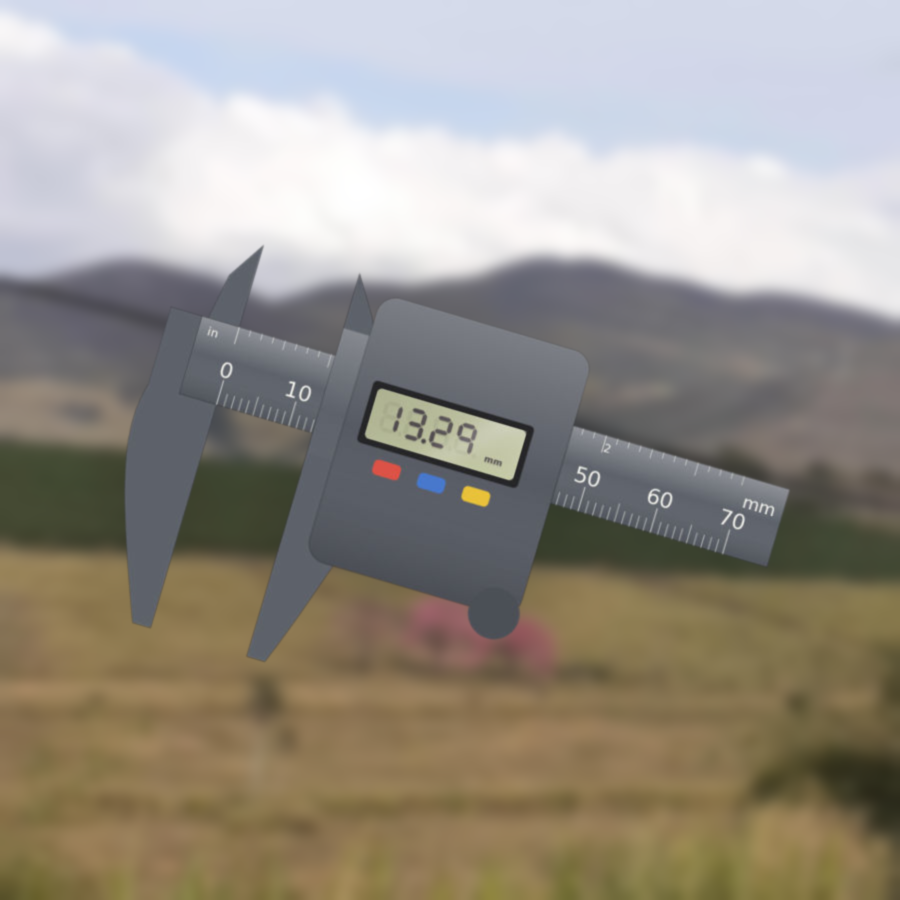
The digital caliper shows 13.29 mm
